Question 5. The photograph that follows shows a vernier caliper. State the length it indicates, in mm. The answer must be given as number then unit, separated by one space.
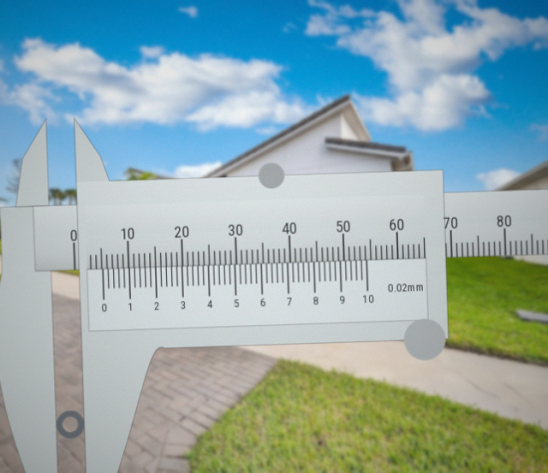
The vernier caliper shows 5.2 mm
